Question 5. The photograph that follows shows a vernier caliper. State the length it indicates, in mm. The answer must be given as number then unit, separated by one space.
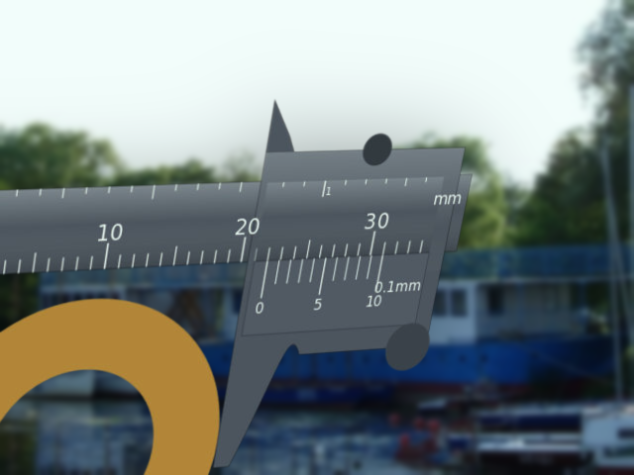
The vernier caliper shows 22.0 mm
